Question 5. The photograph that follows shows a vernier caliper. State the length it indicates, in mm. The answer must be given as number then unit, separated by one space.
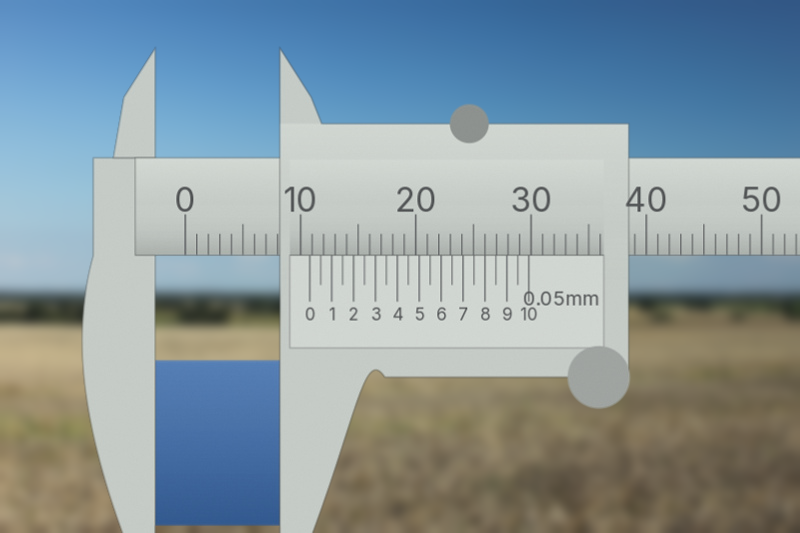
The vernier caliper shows 10.8 mm
